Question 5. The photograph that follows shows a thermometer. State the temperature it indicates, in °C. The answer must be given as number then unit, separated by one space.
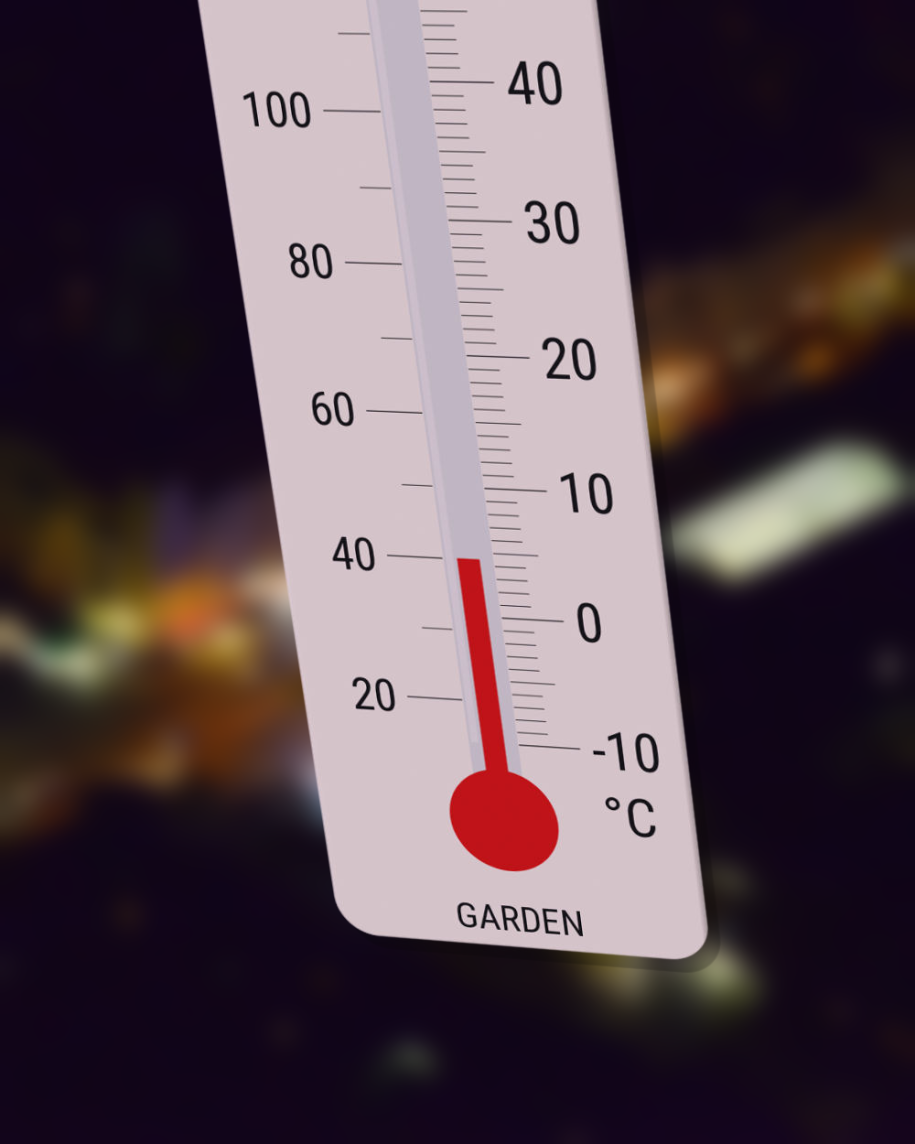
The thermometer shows 4.5 °C
